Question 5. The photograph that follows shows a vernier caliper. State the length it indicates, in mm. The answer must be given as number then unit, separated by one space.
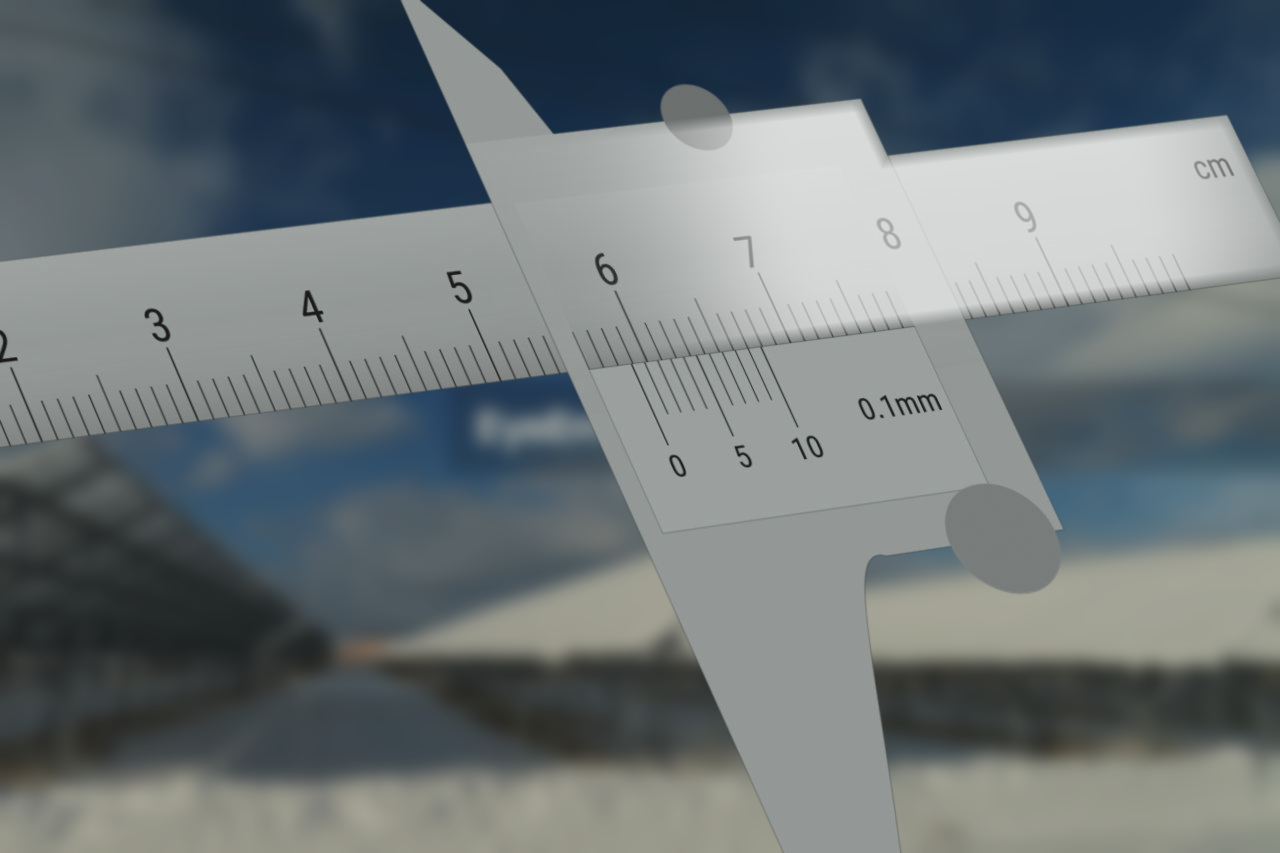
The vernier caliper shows 58.9 mm
